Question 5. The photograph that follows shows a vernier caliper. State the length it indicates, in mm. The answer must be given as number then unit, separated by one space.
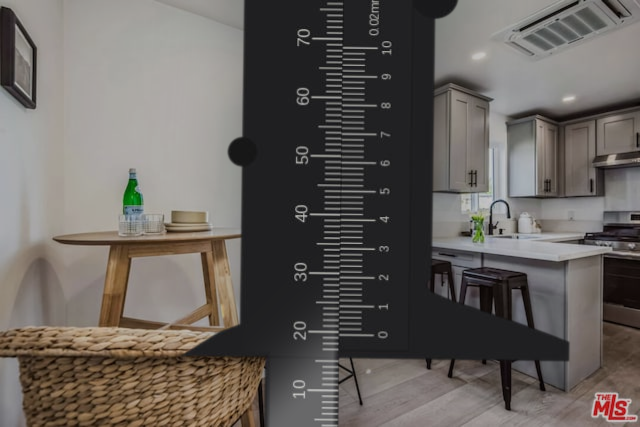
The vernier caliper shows 19.5 mm
